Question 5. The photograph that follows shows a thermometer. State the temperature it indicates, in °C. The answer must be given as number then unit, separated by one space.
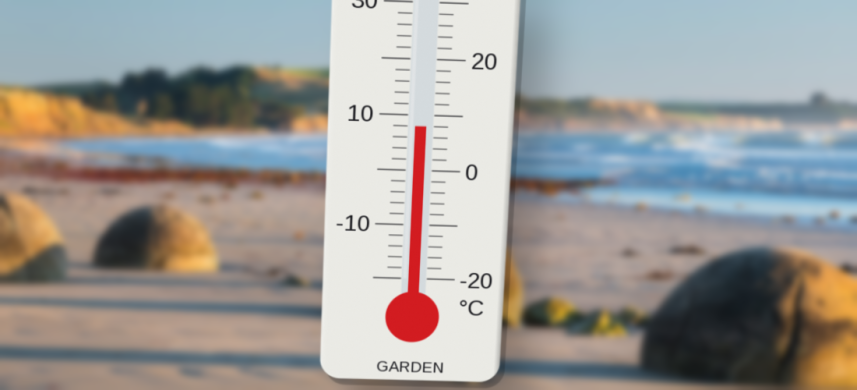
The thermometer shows 8 °C
